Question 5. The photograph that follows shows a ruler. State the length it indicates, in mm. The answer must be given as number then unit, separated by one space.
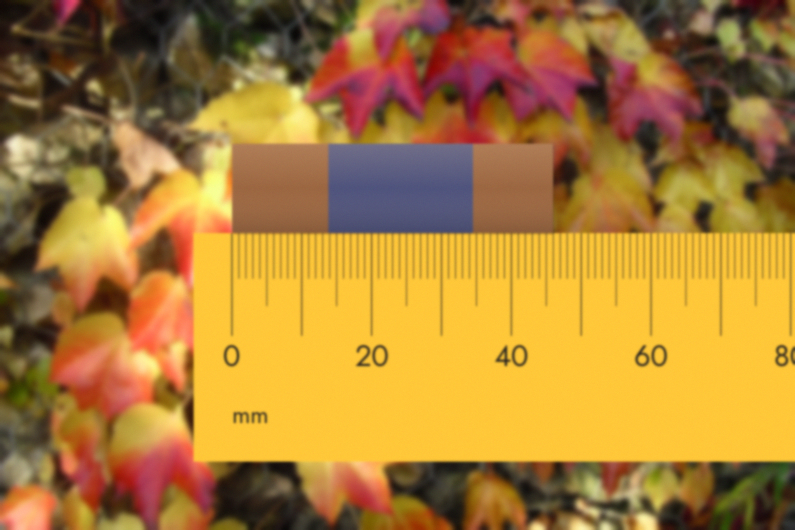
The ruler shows 46 mm
